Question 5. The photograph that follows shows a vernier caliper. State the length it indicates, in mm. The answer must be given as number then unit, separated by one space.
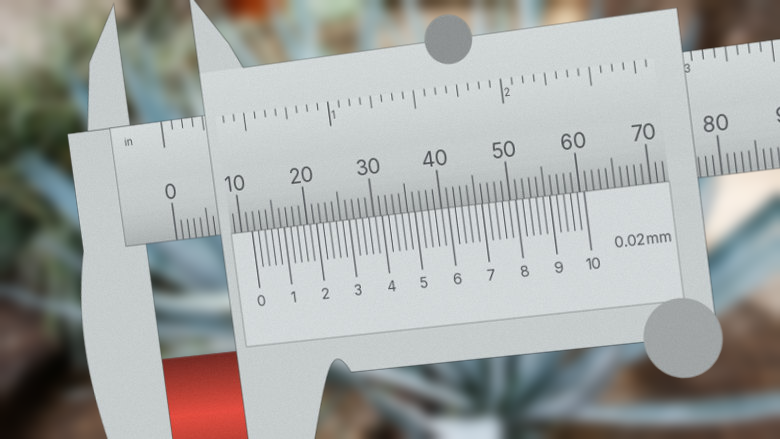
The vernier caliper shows 11.6 mm
